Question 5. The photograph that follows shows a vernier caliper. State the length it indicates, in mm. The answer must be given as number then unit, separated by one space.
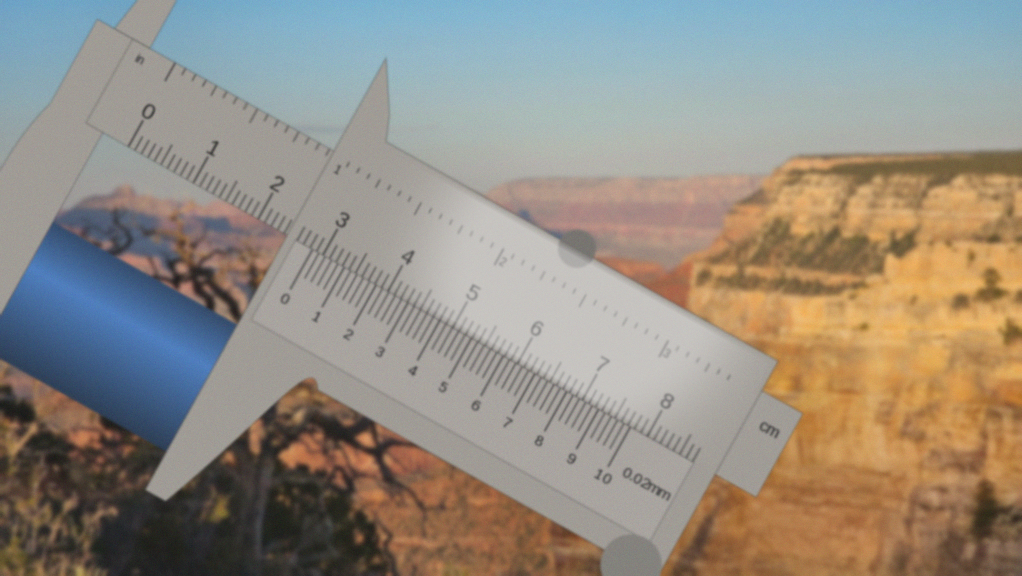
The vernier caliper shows 28.4 mm
